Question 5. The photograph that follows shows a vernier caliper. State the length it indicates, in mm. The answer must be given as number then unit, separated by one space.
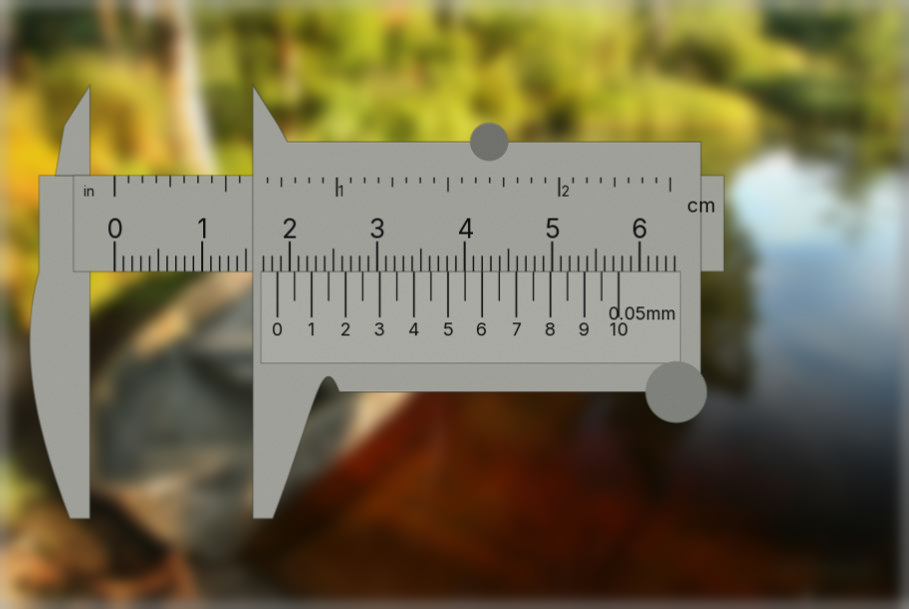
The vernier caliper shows 18.6 mm
